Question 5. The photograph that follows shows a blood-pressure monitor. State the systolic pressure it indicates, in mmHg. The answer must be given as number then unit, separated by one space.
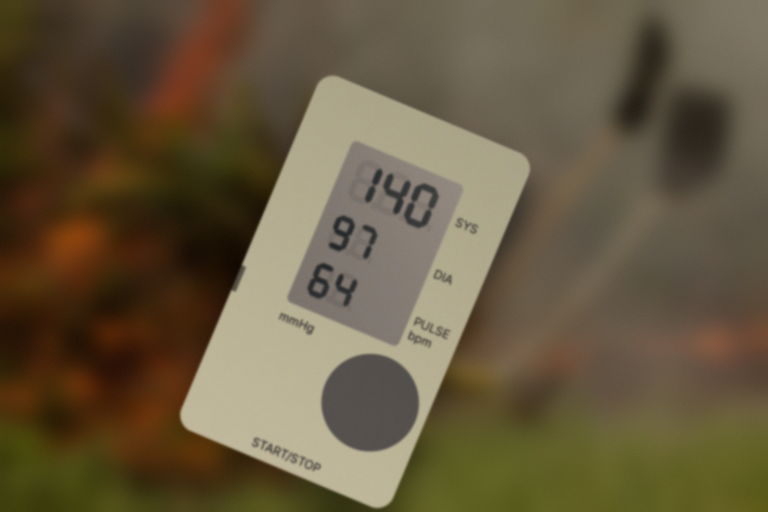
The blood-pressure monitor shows 140 mmHg
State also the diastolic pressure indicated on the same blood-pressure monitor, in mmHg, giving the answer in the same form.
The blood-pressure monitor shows 97 mmHg
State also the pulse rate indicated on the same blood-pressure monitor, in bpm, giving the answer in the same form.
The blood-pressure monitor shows 64 bpm
